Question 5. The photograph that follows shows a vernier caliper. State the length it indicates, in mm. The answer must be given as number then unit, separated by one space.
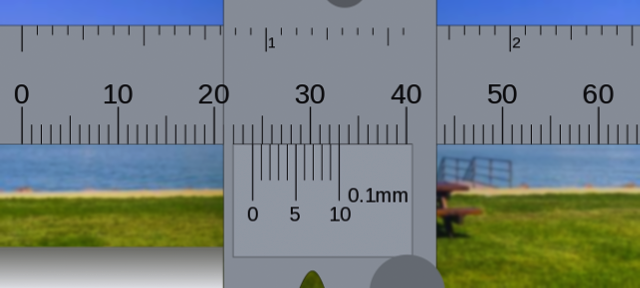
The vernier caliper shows 24.0 mm
